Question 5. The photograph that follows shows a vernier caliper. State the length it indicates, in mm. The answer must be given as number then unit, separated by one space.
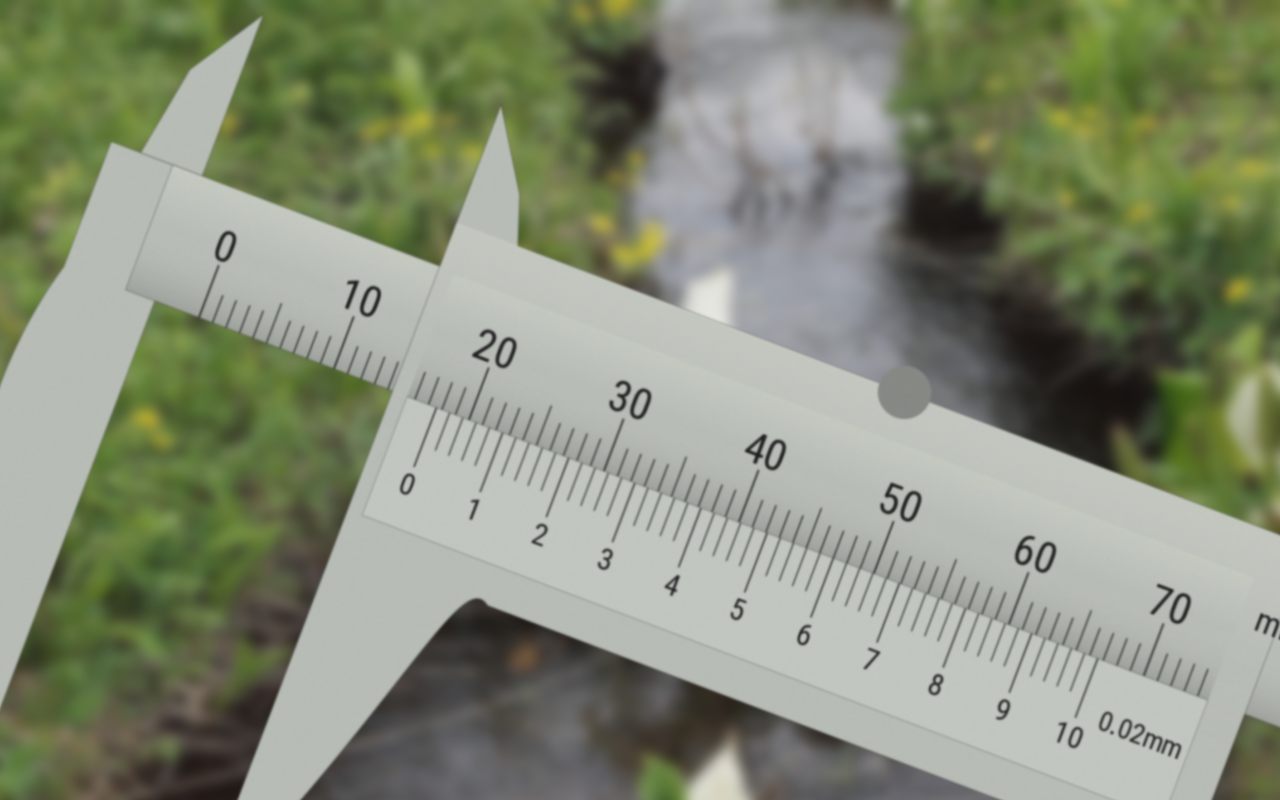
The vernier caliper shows 17.6 mm
